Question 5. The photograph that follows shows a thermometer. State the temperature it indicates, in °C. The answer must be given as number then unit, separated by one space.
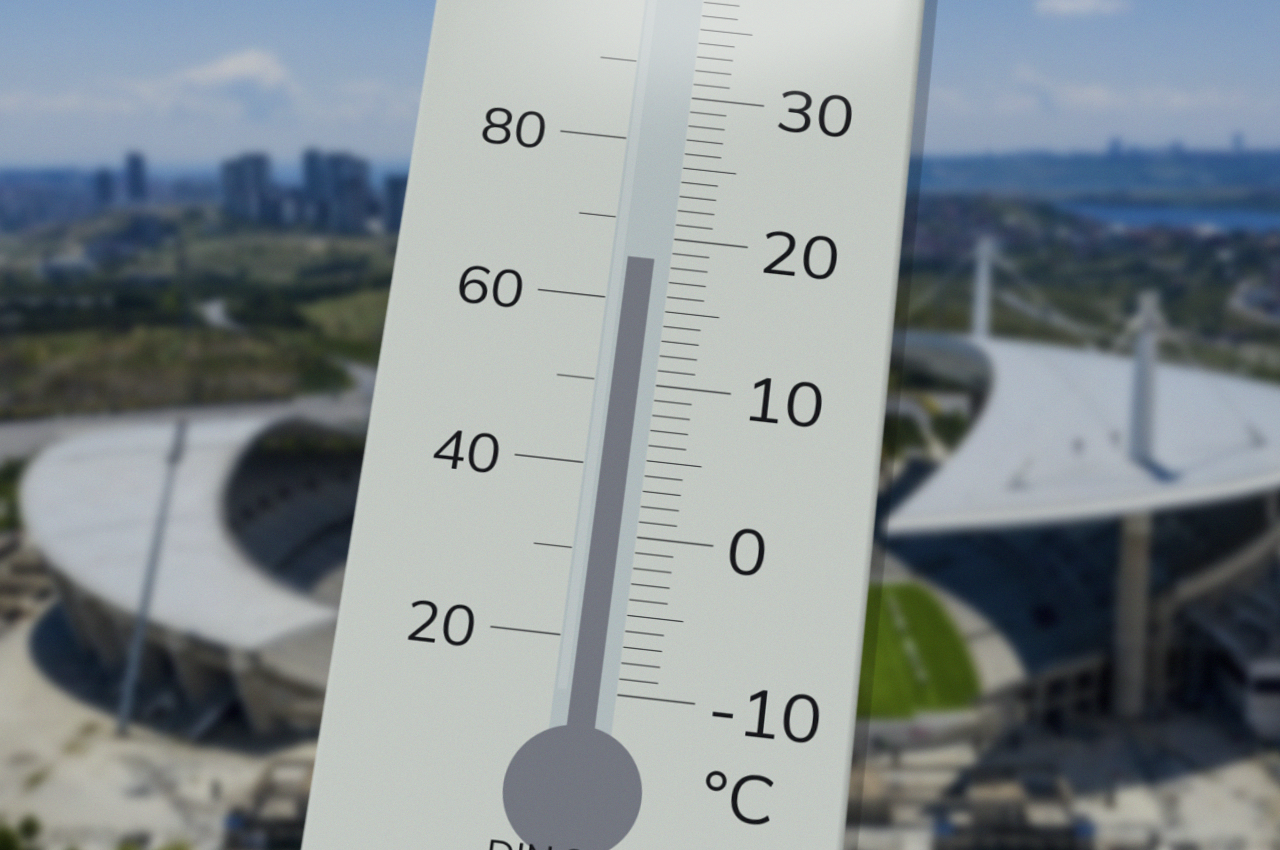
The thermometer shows 18.5 °C
